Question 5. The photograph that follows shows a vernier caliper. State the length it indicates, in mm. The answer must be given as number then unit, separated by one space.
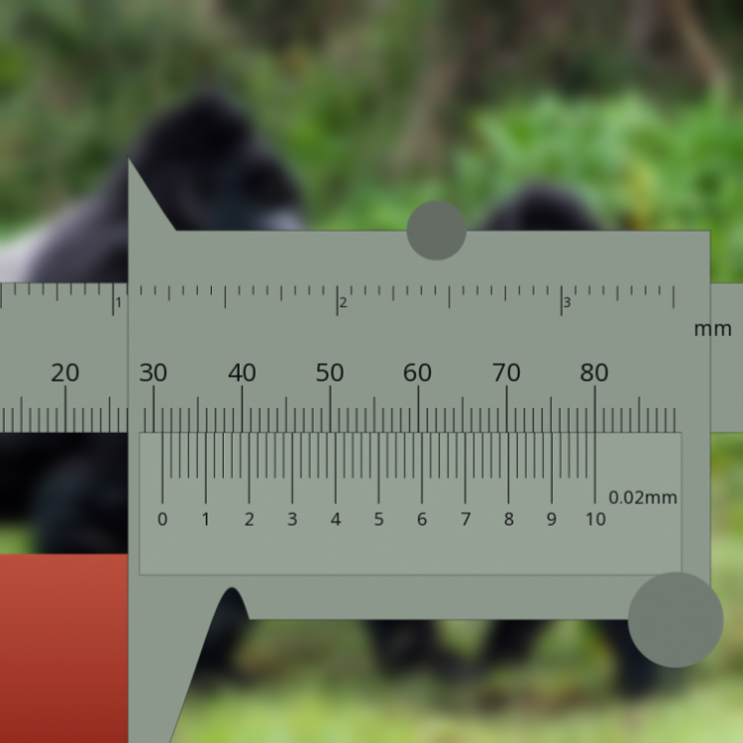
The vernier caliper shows 31.0 mm
